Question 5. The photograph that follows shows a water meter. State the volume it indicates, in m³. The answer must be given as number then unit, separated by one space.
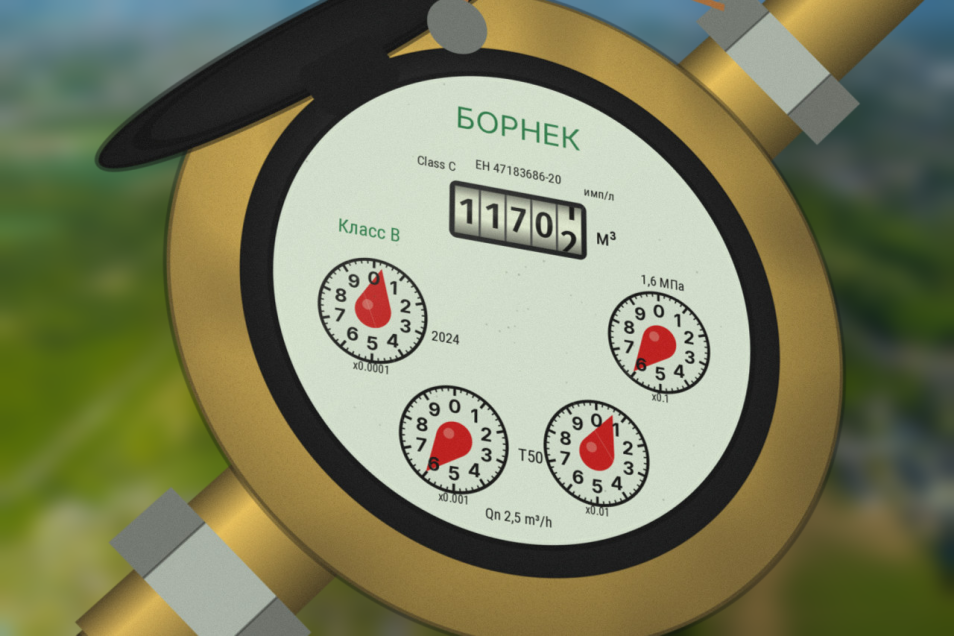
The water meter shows 11701.6060 m³
